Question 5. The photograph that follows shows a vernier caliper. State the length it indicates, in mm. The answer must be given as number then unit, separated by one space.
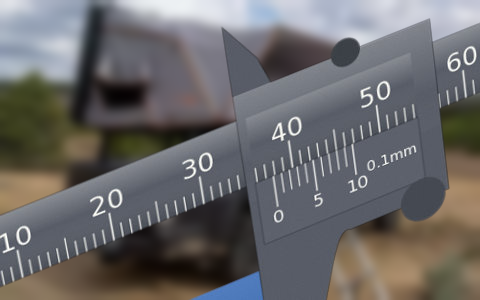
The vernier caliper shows 37.8 mm
